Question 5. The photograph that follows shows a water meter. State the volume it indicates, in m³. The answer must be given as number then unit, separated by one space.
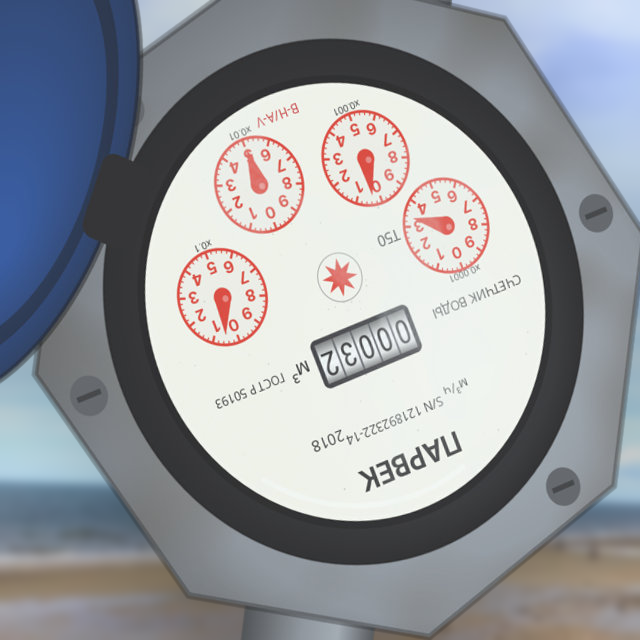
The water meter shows 32.0503 m³
